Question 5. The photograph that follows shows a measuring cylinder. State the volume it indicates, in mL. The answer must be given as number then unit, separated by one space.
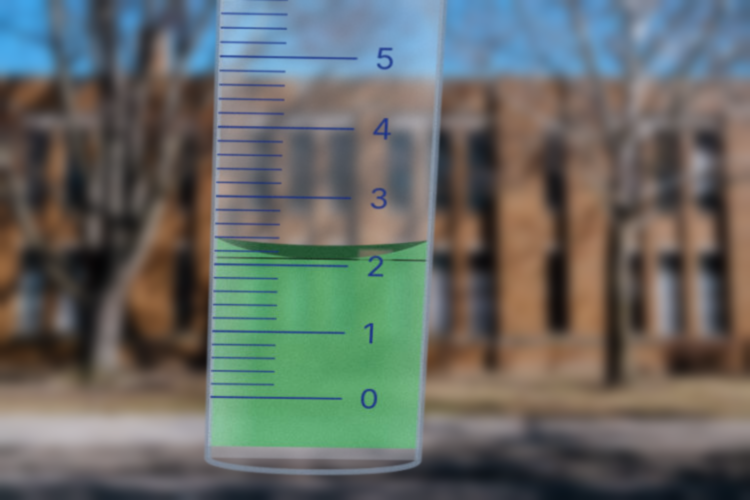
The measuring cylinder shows 2.1 mL
